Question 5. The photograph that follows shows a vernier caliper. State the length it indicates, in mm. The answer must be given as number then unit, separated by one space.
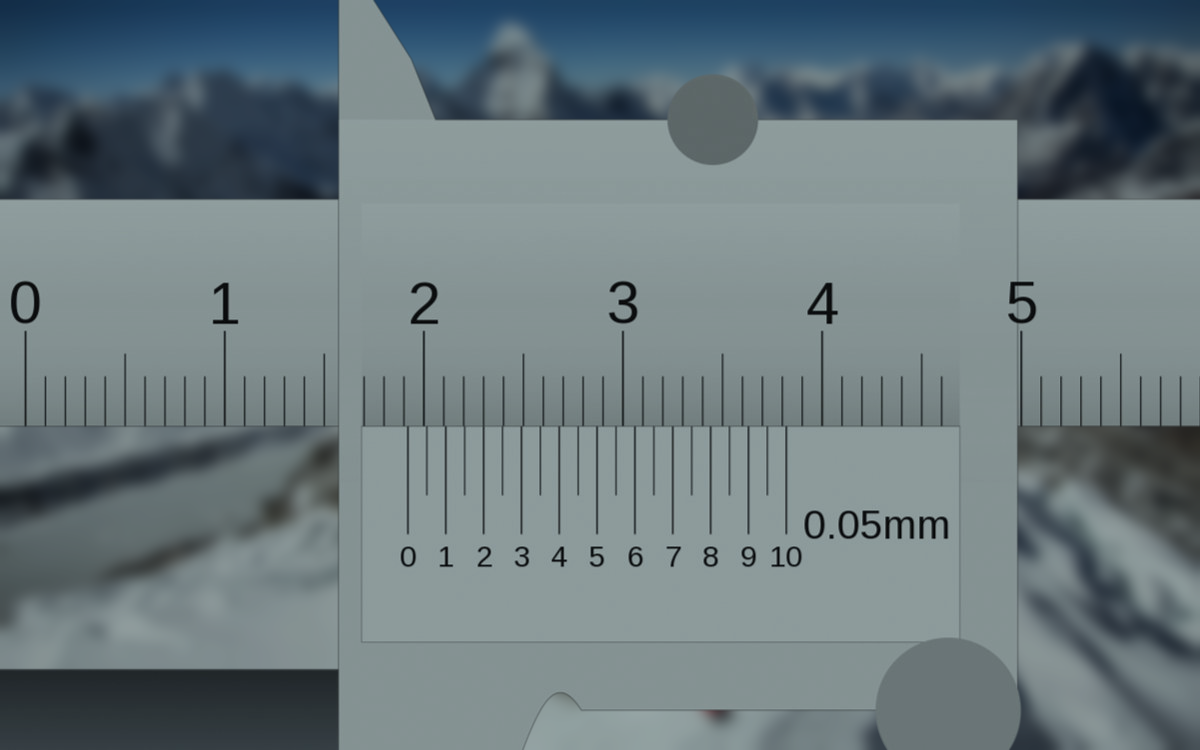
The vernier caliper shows 19.2 mm
